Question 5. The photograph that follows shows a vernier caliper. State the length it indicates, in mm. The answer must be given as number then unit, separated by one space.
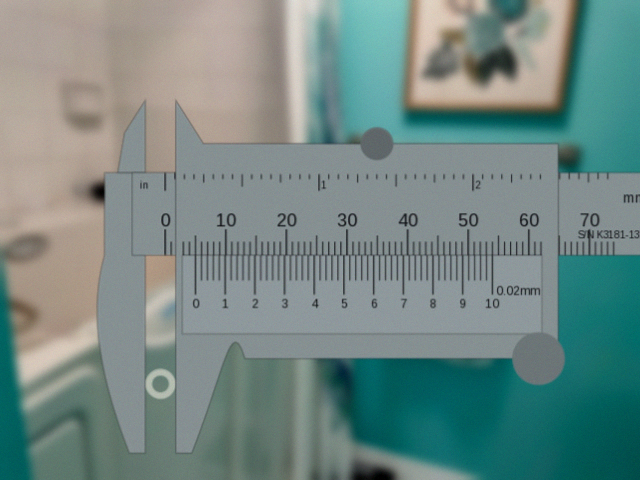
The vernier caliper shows 5.0 mm
